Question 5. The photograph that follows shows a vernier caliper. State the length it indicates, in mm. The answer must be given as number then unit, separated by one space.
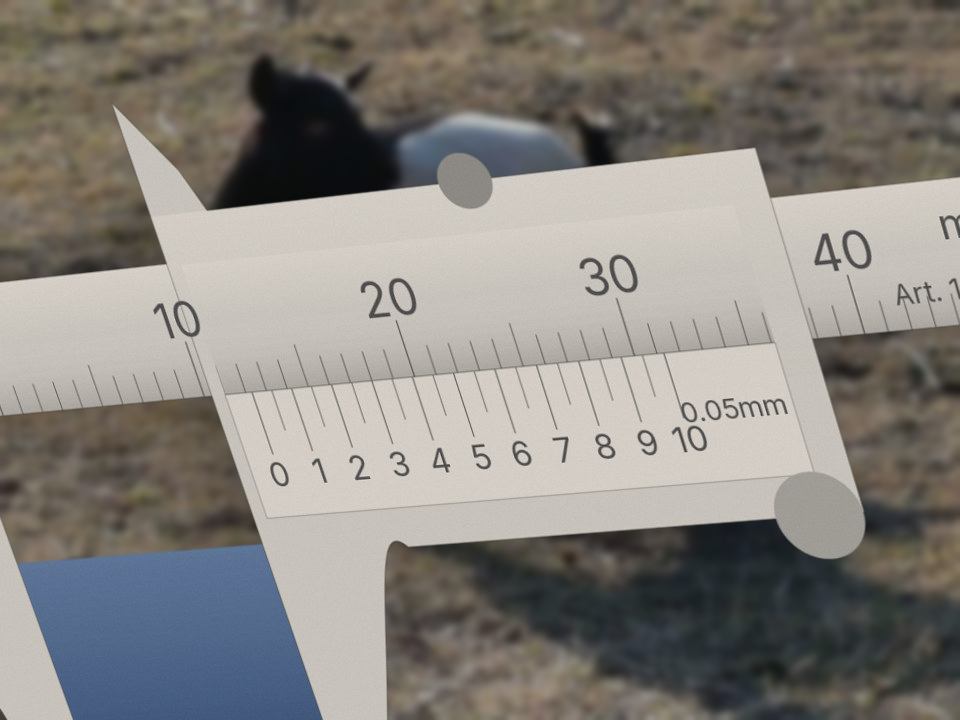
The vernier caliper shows 12.3 mm
